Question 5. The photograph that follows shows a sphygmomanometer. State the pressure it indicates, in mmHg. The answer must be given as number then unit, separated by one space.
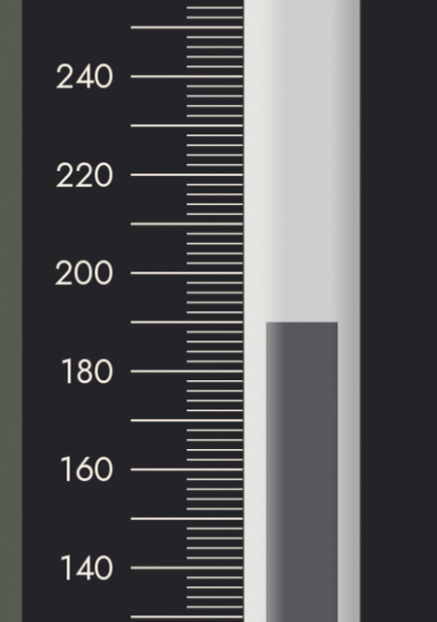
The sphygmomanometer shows 190 mmHg
